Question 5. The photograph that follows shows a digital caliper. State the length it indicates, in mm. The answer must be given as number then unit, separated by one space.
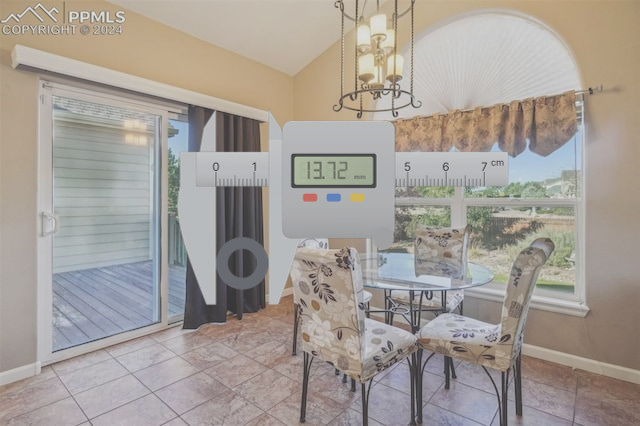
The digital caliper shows 13.72 mm
